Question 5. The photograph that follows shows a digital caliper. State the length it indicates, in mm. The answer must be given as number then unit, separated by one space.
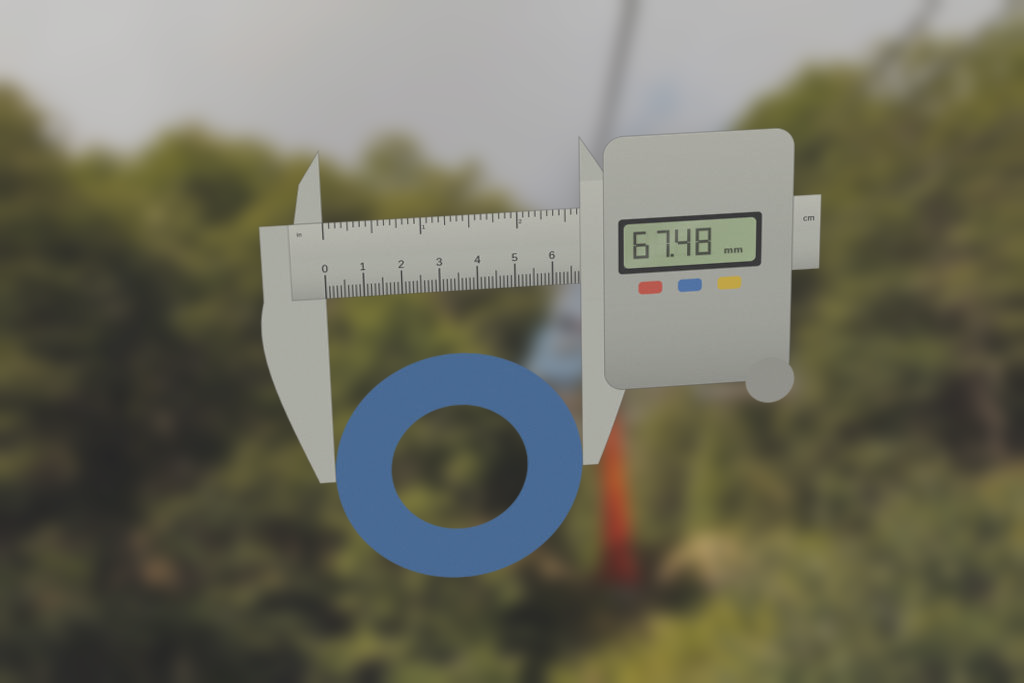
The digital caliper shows 67.48 mm
